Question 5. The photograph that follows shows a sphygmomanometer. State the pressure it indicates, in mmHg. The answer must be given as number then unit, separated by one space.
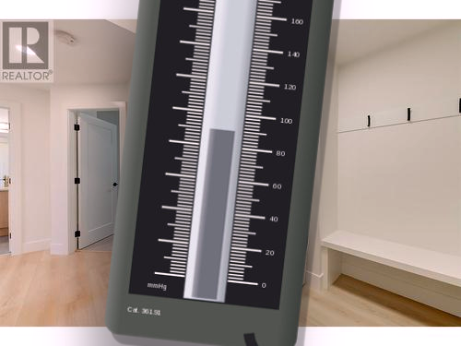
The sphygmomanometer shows 90 mmHg
